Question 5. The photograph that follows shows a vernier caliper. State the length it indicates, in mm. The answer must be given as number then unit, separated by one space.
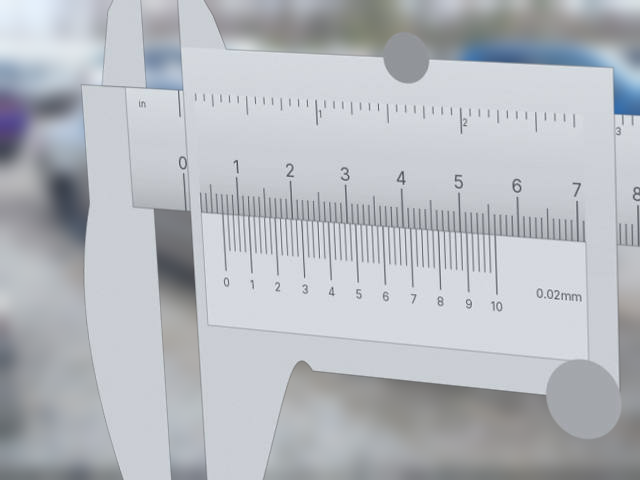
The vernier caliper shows 7.0 mm
